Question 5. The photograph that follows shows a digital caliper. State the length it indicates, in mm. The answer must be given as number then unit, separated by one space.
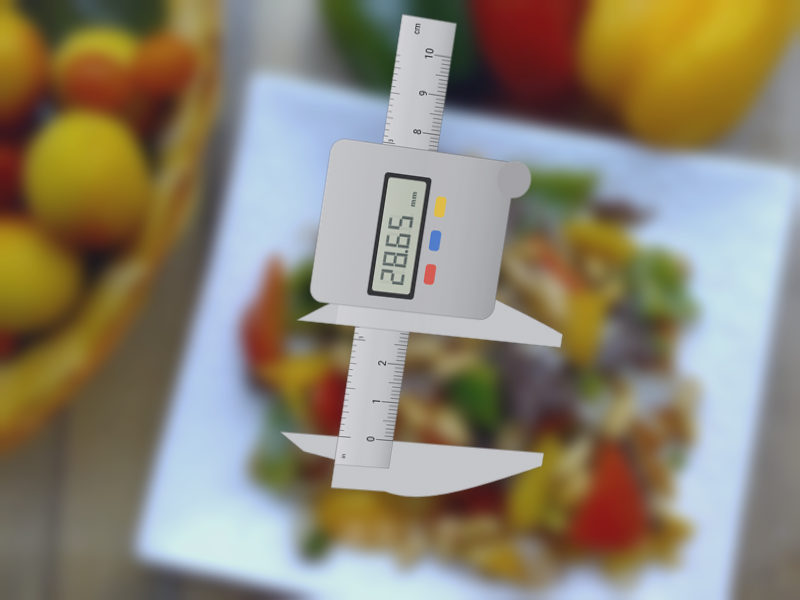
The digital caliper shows 28.65 mm
